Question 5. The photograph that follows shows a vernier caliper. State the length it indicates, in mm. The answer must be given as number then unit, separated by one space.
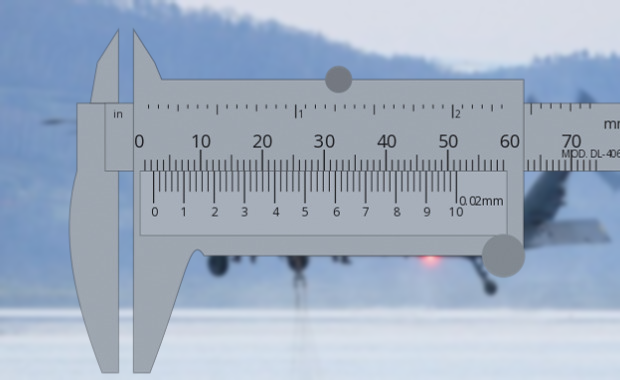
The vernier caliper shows 2.4 mm
